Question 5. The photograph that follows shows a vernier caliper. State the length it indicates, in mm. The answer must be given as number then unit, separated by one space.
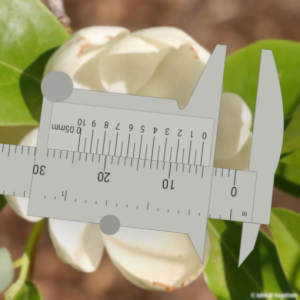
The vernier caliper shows 5.4 mm
